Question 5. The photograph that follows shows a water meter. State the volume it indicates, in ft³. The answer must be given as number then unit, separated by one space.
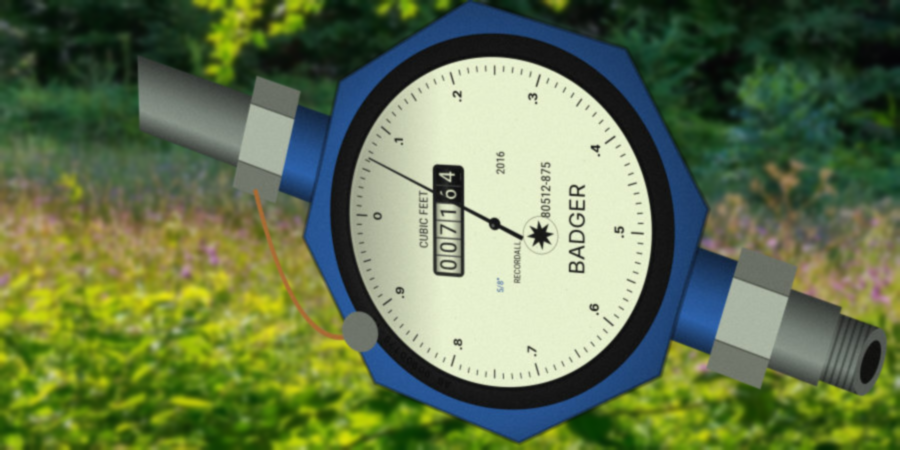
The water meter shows 7164.06 ft³
